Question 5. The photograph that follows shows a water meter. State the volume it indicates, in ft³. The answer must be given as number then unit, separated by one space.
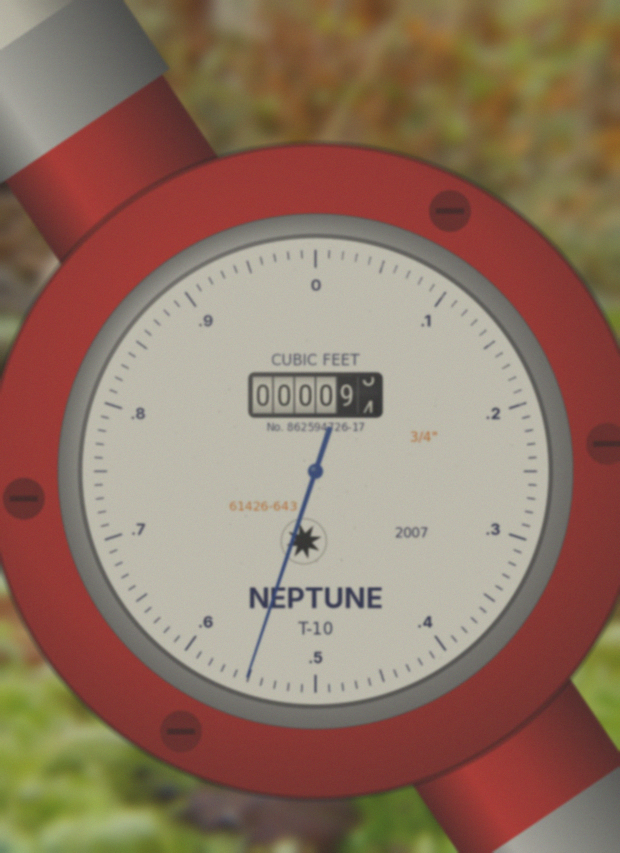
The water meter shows 93.55 ft³
